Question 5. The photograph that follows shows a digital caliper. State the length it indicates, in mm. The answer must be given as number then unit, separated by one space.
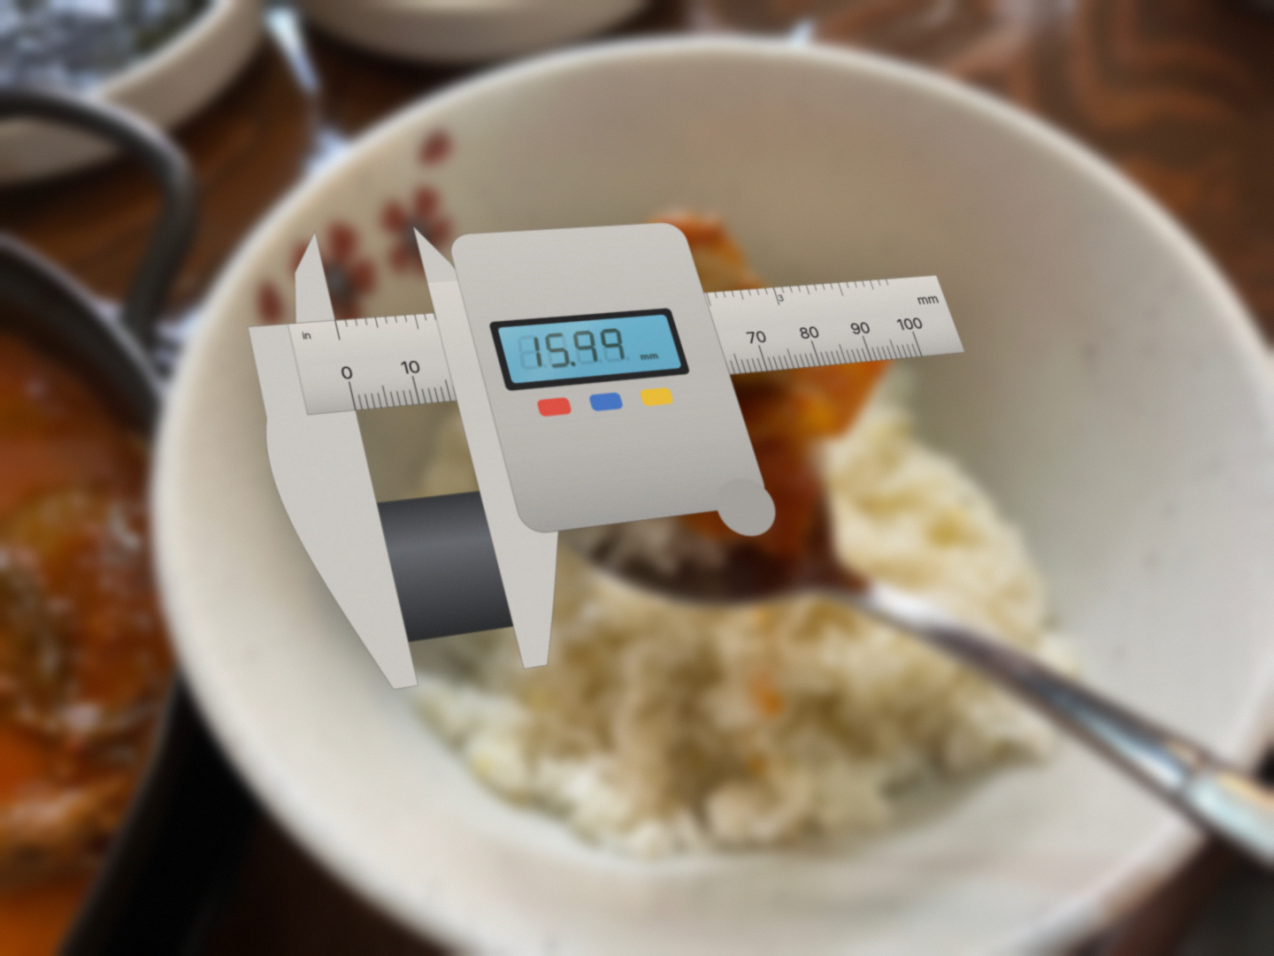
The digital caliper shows 15.99 mm
